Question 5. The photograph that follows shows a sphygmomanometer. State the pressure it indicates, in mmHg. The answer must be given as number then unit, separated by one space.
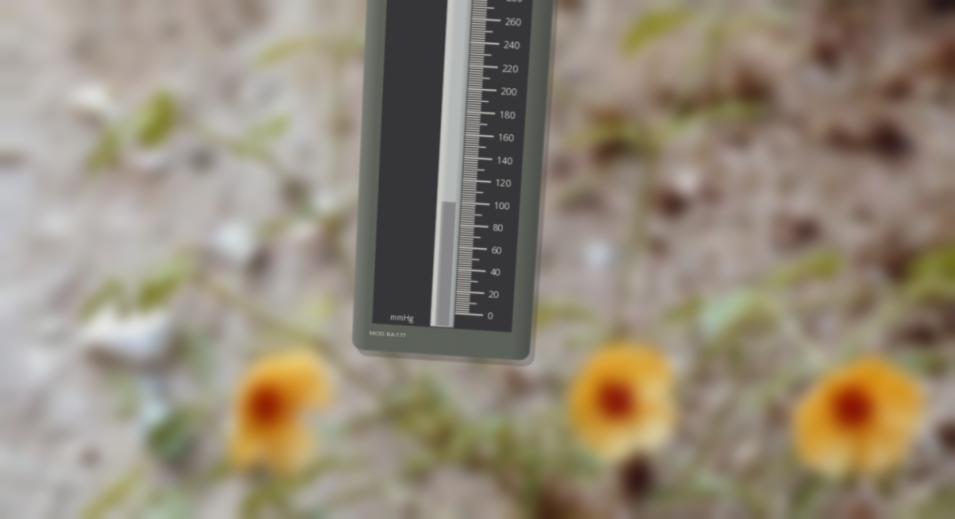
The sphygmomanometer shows 100 mmHg
